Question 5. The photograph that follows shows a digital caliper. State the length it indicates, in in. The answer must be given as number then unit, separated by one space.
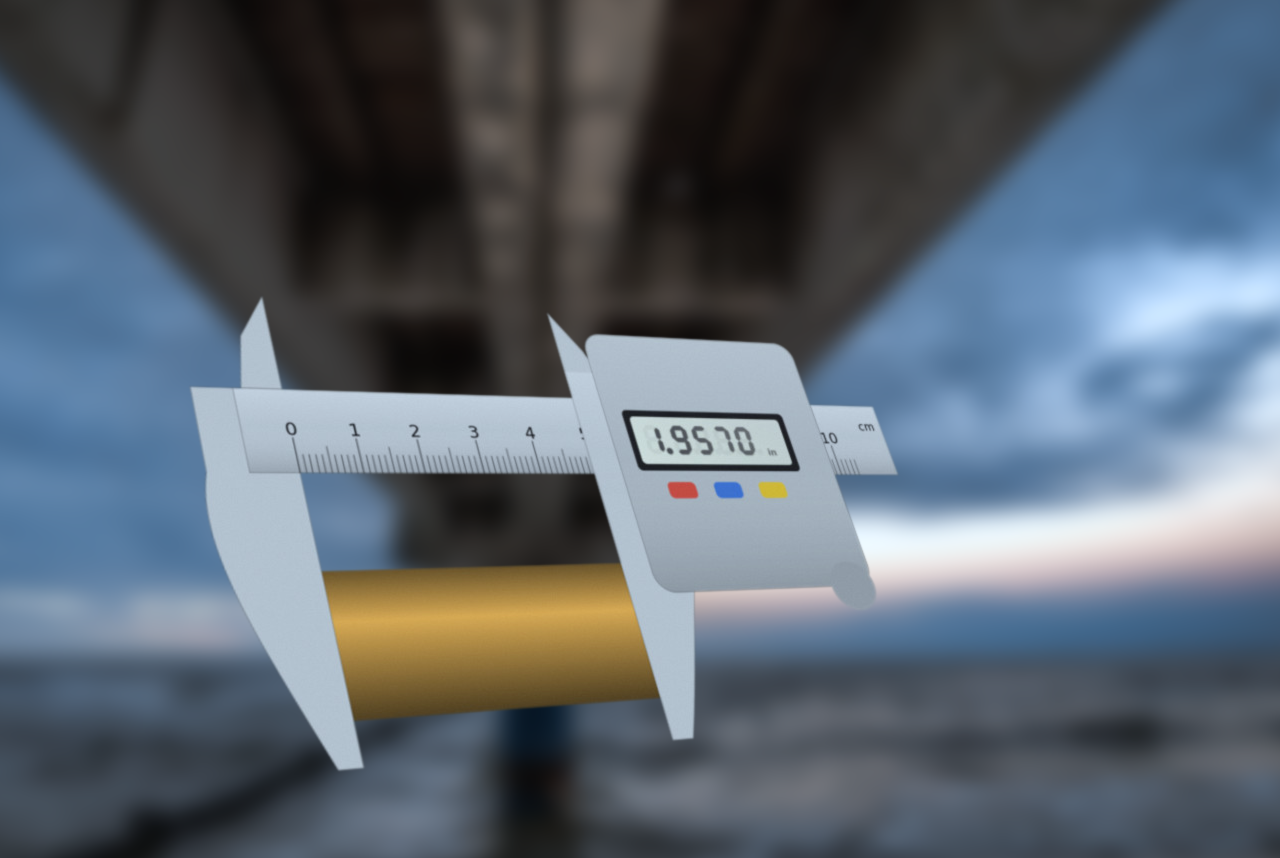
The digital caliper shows 1.9570 in
